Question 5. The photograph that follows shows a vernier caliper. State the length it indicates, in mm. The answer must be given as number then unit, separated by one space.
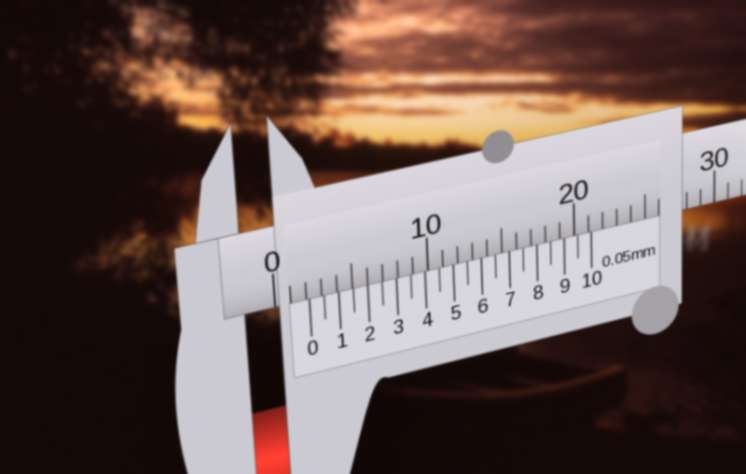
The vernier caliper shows 2.2 mm
